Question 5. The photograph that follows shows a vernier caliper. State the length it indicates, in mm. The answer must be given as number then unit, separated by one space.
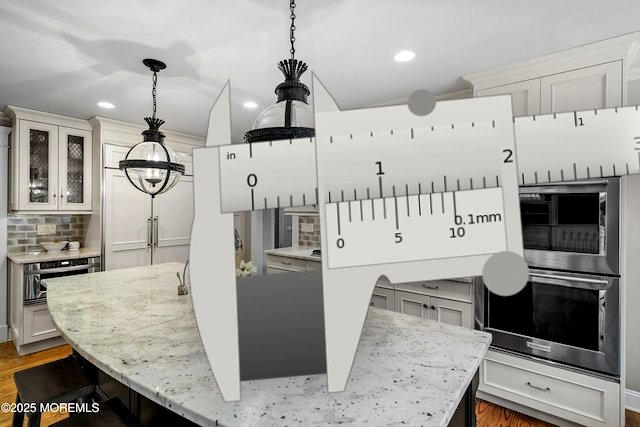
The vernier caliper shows 6.6 mm
